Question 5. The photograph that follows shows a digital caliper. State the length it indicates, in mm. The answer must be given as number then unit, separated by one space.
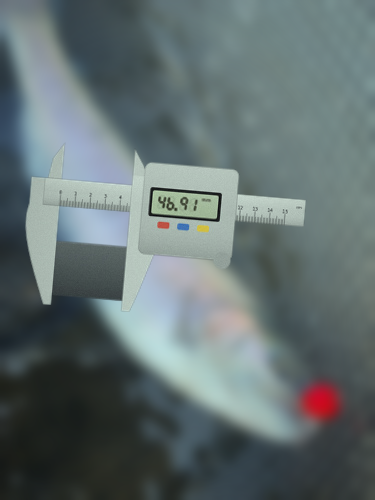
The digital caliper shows 46.91 mm
